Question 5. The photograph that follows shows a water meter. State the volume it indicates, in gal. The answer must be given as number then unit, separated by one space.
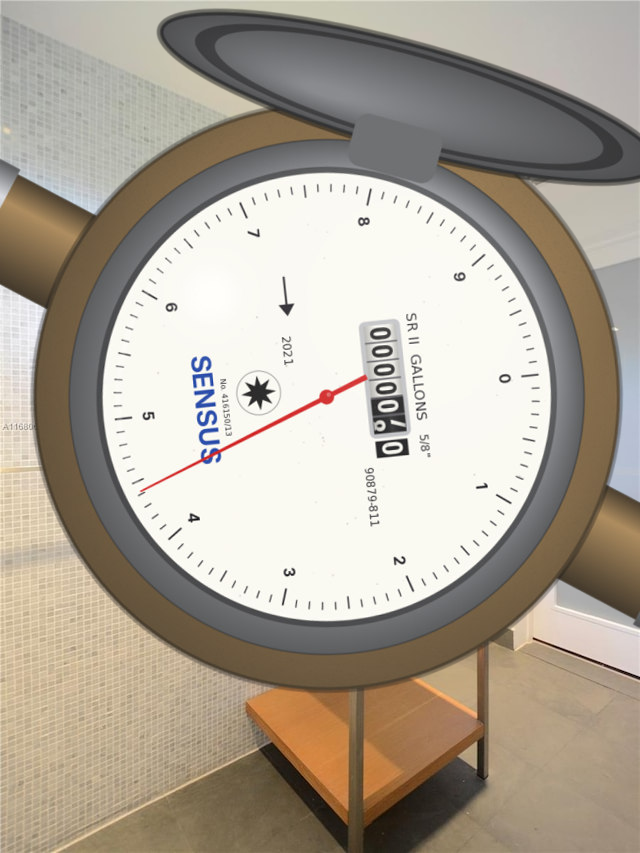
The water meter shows 74.4 gal
